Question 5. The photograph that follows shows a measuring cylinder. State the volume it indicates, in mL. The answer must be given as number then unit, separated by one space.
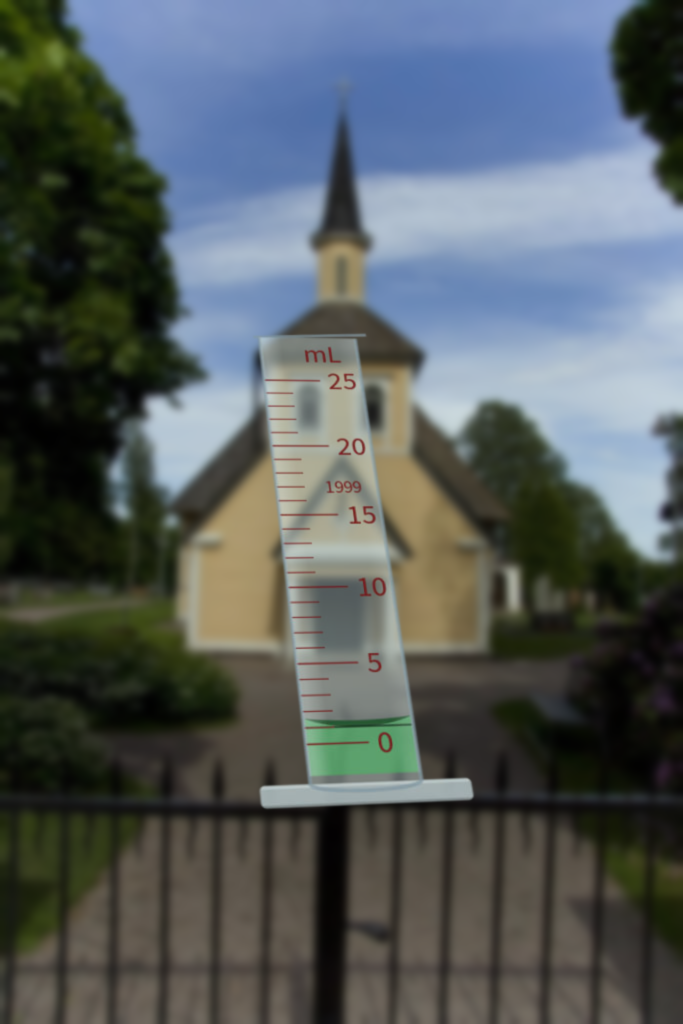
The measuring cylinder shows 1 mL
